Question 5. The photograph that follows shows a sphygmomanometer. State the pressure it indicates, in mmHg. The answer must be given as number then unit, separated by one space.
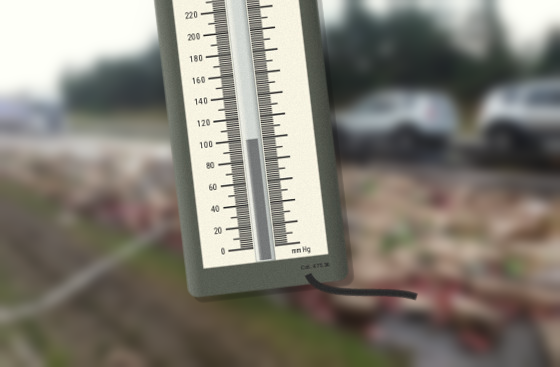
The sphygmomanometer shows 100 mmHg
